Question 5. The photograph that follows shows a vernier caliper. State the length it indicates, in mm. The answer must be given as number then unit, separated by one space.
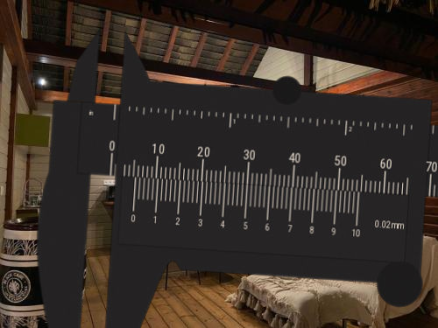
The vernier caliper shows 5.5 mm
